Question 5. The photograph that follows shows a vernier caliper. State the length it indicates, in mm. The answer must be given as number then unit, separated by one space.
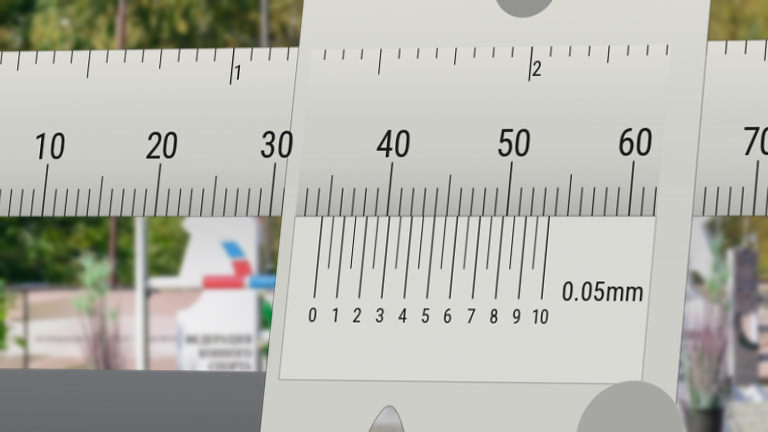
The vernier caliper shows 34.5 mm
